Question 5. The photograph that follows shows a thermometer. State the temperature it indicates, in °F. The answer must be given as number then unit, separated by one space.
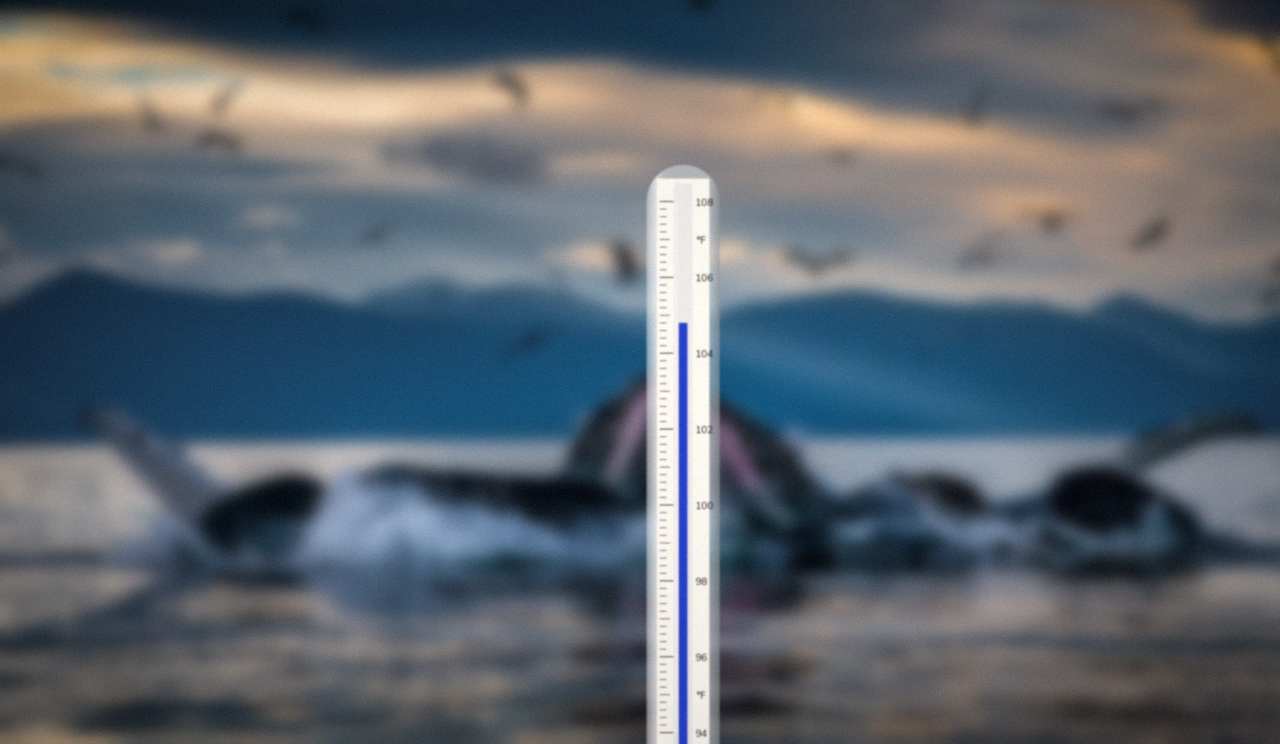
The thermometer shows 104.8 °F
